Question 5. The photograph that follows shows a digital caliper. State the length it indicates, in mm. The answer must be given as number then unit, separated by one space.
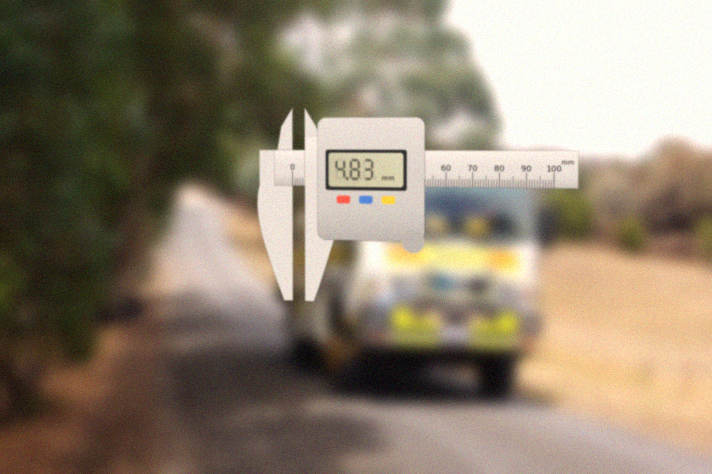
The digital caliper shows 4.83 mm
